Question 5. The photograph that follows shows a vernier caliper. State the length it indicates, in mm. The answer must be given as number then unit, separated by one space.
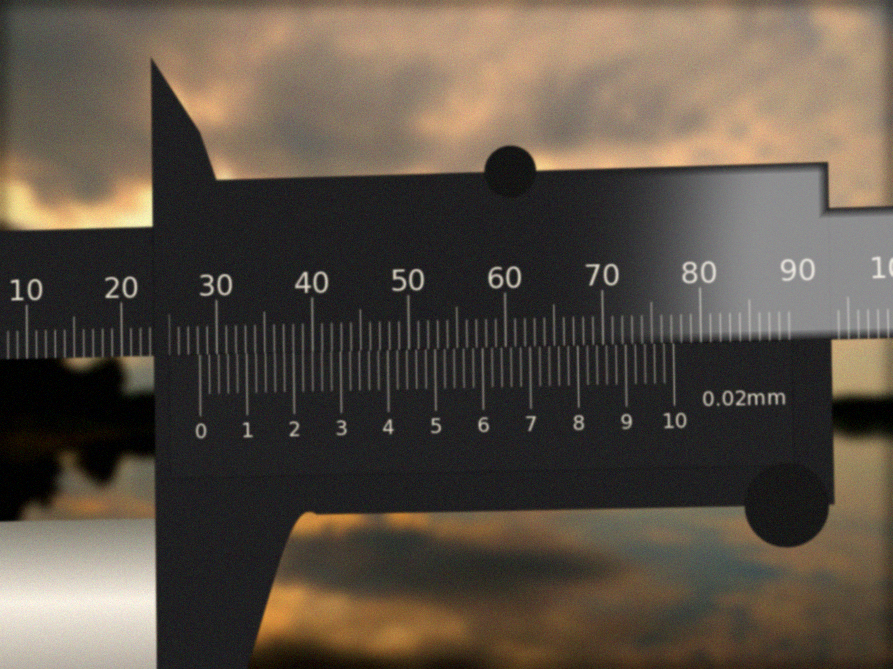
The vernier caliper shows 28.2 mm
